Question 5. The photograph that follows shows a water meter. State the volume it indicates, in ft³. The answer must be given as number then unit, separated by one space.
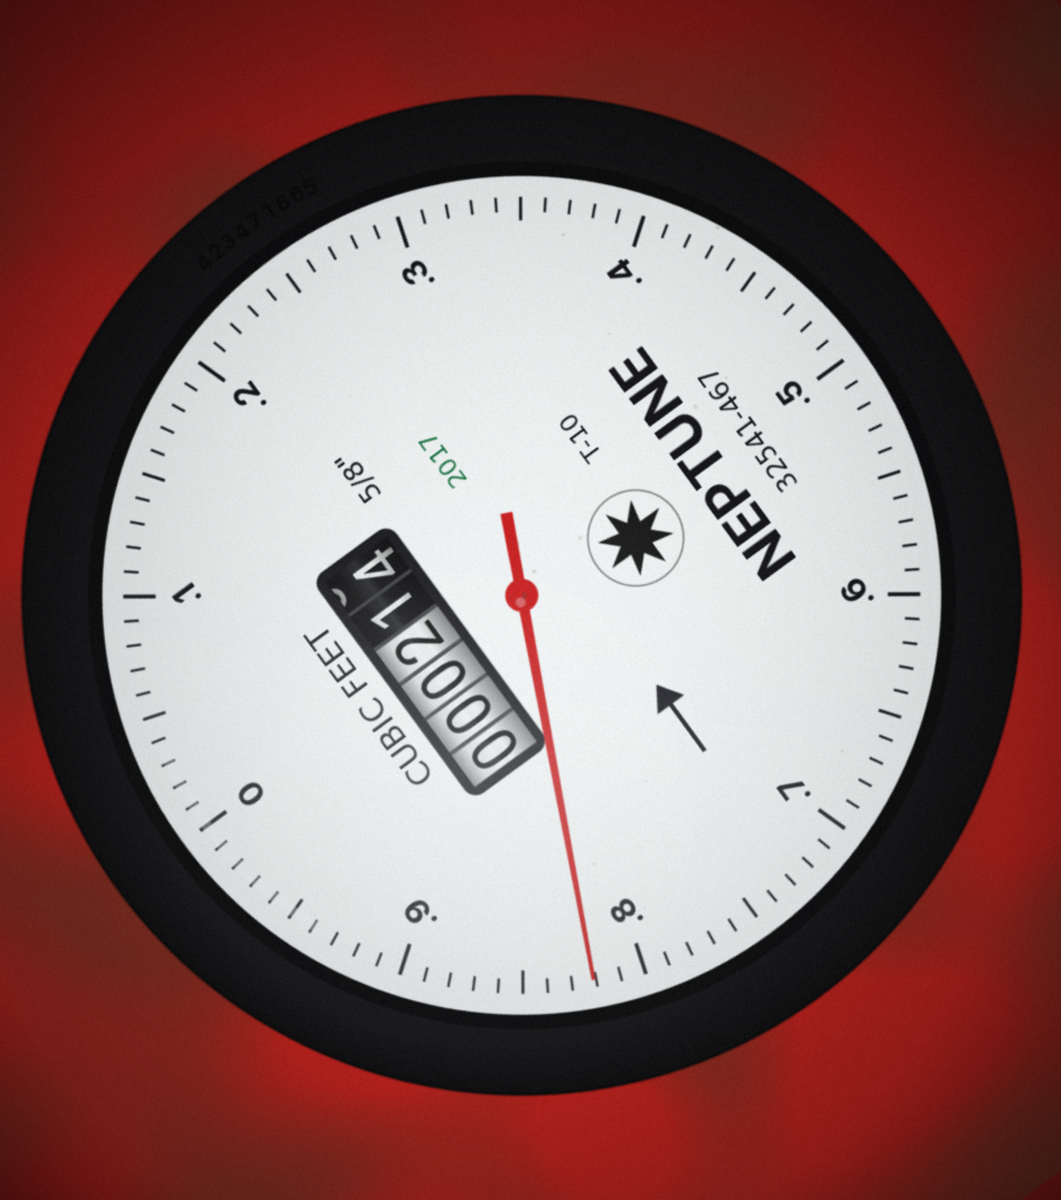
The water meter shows 213.82 ft³
